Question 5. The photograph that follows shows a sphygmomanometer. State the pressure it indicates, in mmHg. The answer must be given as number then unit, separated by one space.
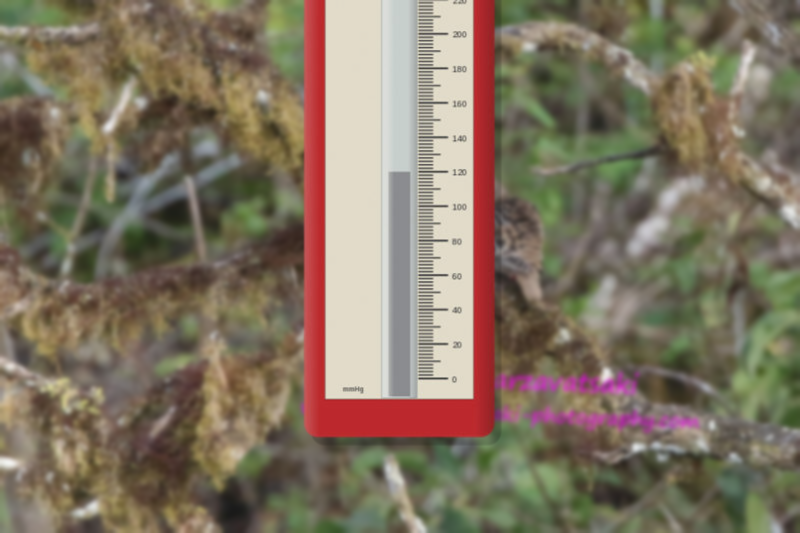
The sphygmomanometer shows 120 mmHg
